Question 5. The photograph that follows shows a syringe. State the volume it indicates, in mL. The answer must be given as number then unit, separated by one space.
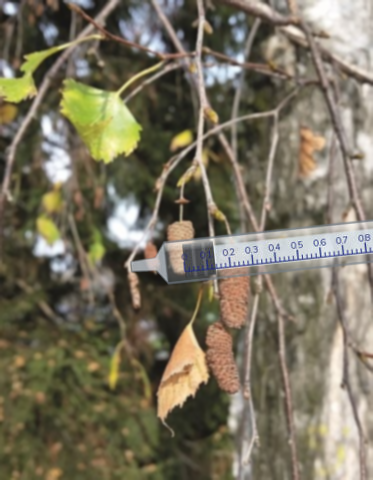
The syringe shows 0 mL
